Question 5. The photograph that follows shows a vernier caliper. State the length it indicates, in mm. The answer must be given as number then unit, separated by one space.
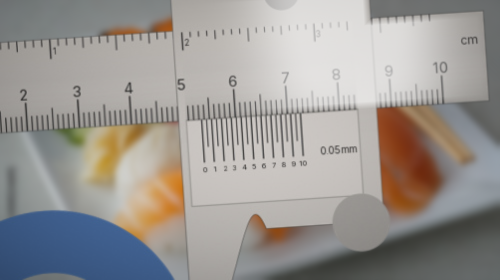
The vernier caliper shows 53.5 mm
